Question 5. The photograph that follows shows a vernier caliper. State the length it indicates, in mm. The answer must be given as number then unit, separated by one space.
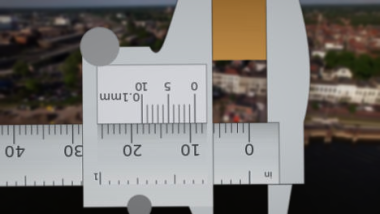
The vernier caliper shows 9.2 mm
